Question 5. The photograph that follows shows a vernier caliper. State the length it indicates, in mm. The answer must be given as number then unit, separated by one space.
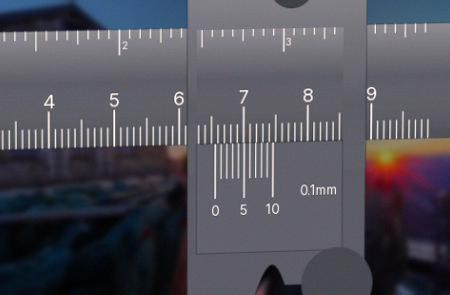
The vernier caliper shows 65.6 mm
